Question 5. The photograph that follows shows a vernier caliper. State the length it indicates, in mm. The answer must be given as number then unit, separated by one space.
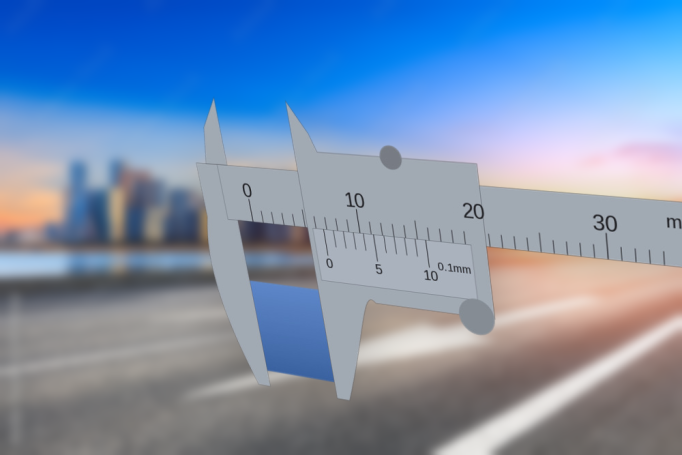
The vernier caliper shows 6.7 mm
